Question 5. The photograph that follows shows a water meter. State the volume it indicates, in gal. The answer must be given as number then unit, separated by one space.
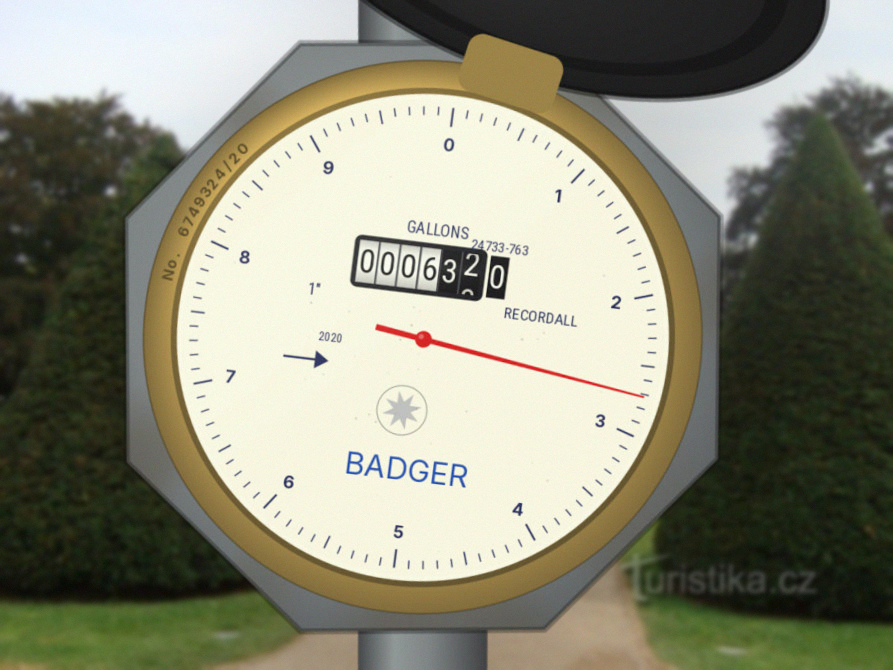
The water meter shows 6322.7 gal
